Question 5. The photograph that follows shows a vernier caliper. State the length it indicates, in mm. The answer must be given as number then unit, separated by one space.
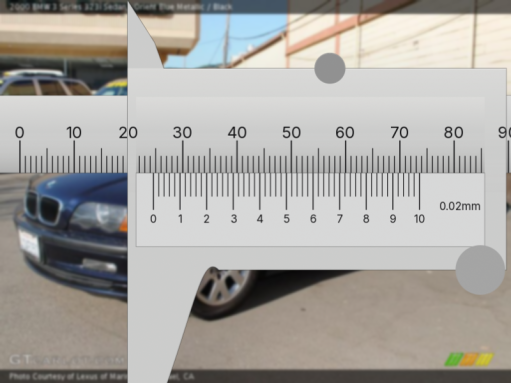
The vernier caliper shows 24.6 mm
